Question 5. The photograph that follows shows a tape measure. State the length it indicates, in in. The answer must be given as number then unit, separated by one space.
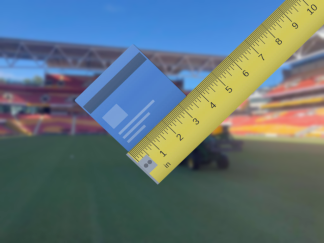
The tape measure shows 3.5 in
